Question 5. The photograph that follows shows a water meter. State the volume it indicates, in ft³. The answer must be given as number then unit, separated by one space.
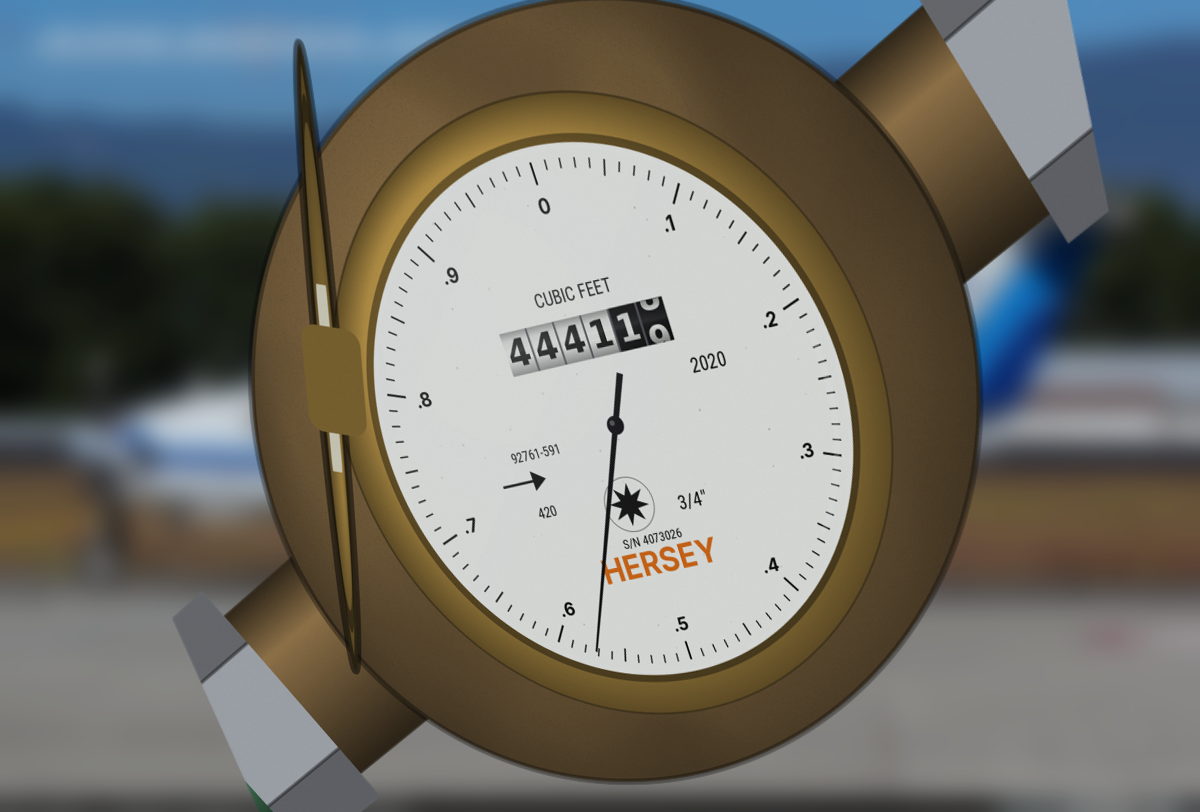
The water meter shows 444118.57 ft³
